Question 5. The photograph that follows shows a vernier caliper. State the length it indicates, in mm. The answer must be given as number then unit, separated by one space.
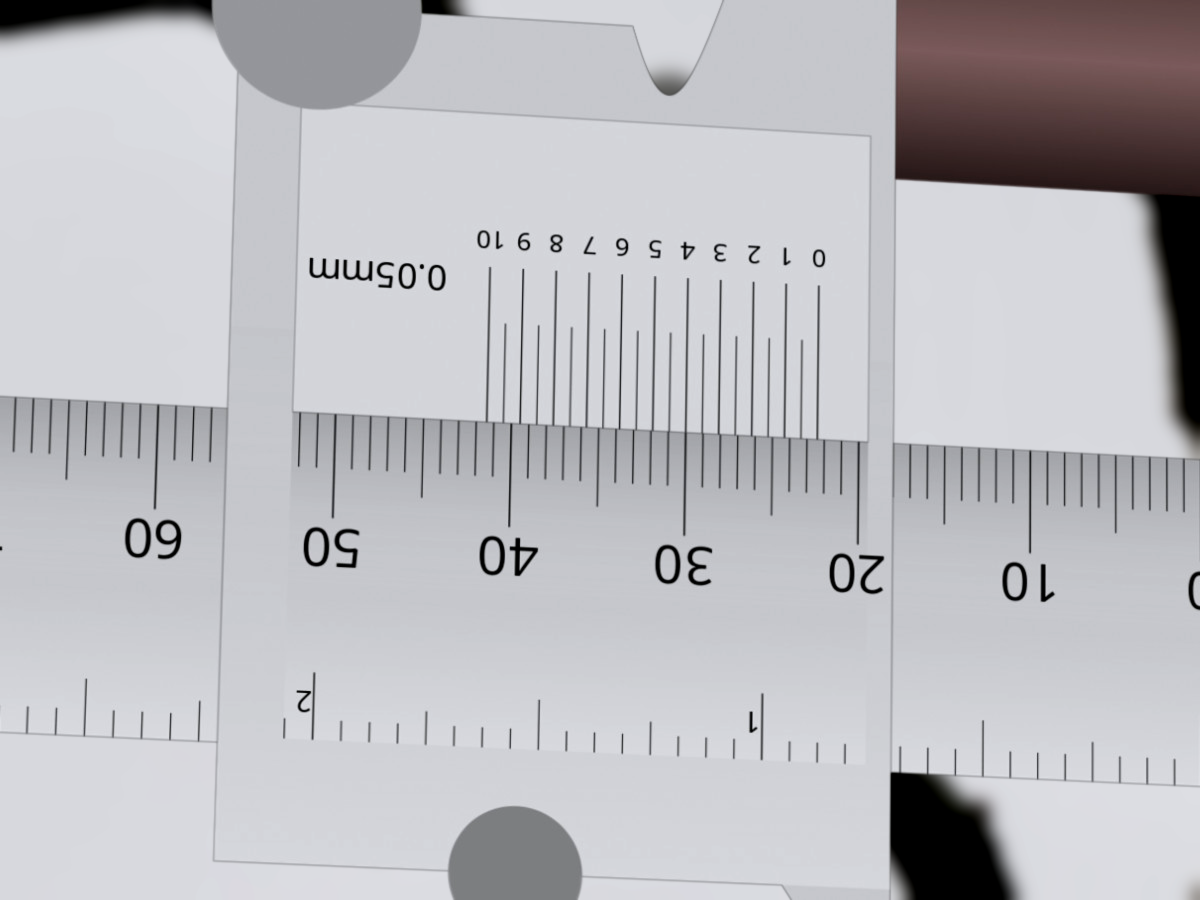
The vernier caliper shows 22.4 mm
